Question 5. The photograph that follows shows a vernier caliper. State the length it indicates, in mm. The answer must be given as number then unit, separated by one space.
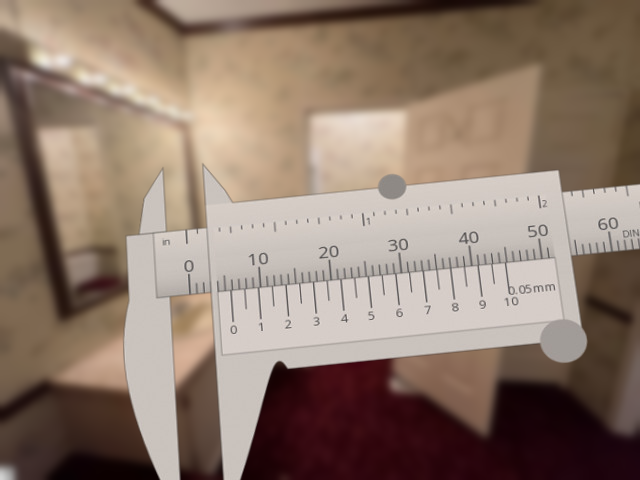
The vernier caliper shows 5.8 mm
